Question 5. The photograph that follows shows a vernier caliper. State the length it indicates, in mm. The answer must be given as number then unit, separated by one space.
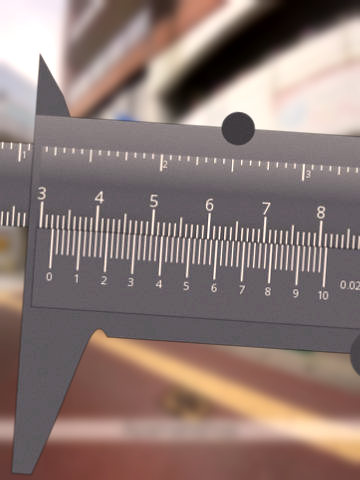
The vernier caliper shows 32.2 mm
